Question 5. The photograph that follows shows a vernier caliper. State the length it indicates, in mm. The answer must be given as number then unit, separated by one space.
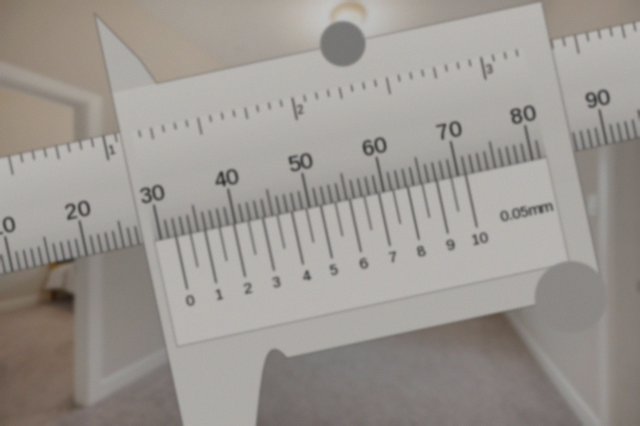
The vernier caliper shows 32.0 mm
